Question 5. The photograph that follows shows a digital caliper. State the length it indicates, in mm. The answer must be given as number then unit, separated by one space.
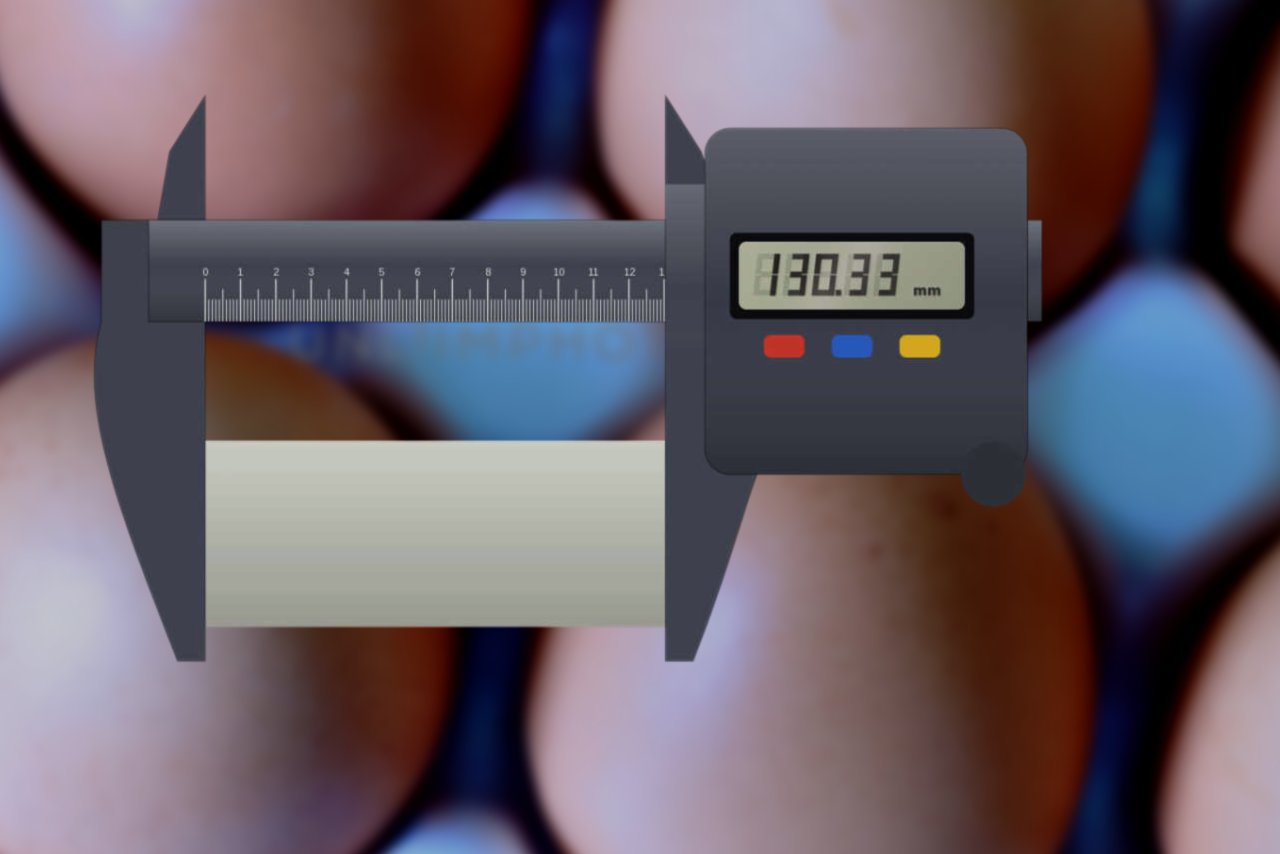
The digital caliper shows 130.33 mm
